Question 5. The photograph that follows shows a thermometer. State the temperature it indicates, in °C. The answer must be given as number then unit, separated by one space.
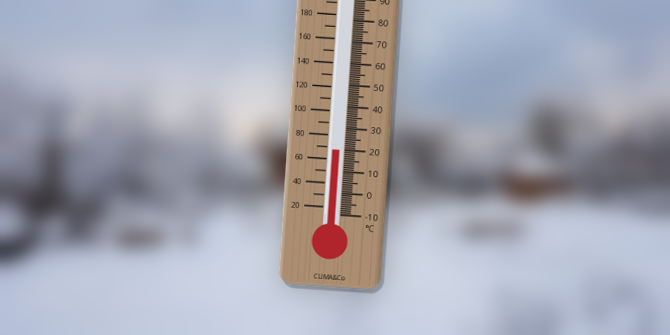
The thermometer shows 20 °C
